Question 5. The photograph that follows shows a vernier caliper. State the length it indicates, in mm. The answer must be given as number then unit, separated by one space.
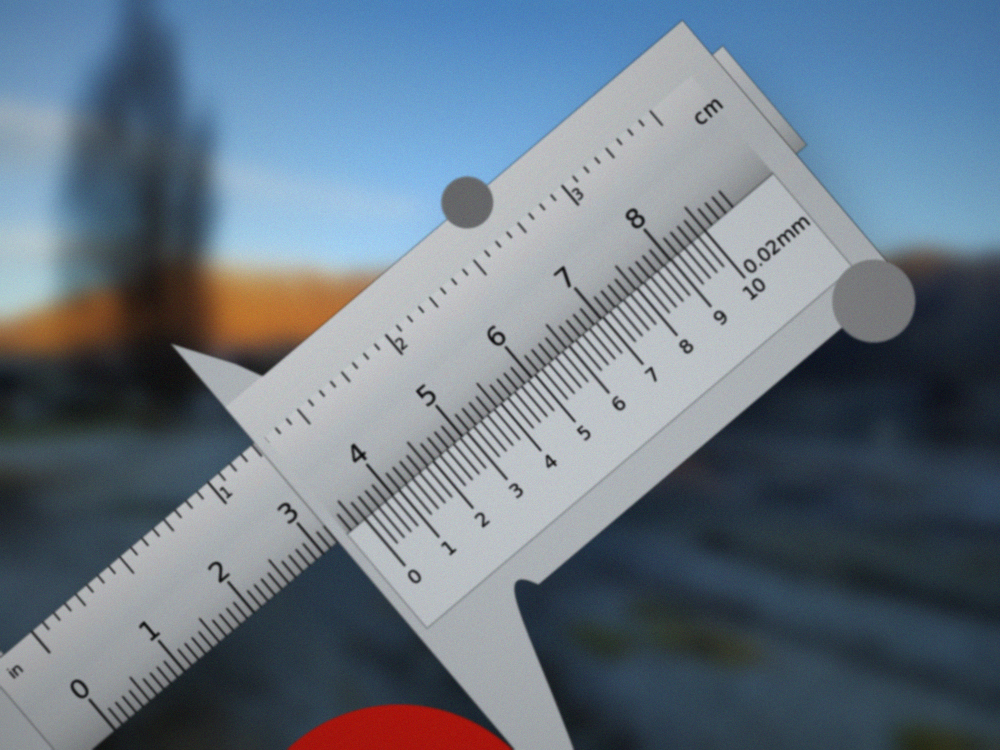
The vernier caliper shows 36.0 mm
